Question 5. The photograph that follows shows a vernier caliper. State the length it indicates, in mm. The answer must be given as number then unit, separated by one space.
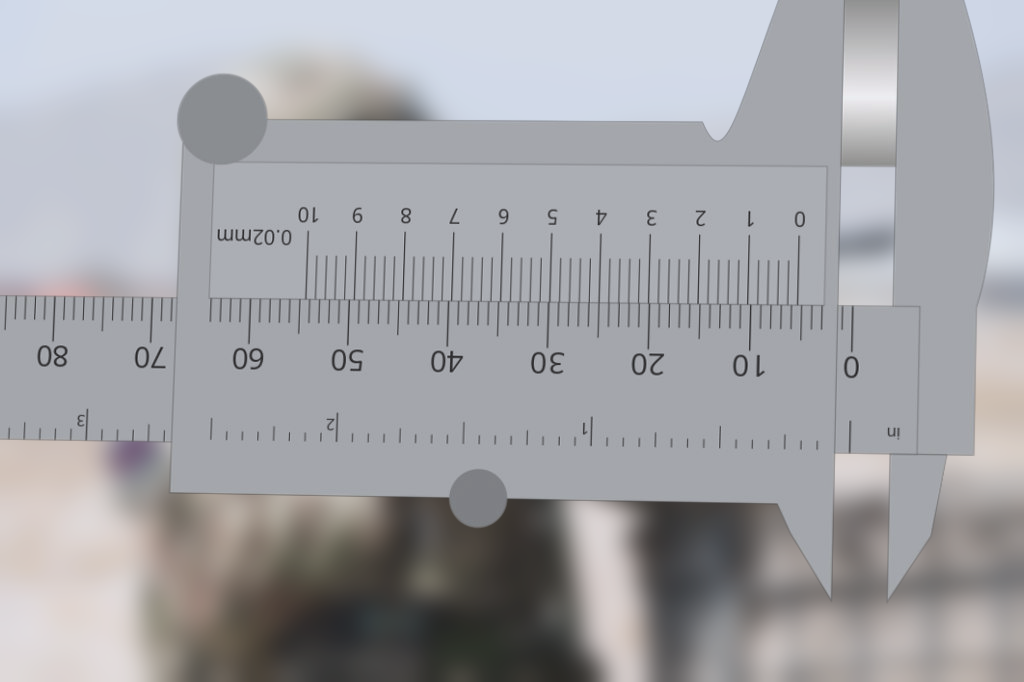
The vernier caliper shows 5.4 mm
